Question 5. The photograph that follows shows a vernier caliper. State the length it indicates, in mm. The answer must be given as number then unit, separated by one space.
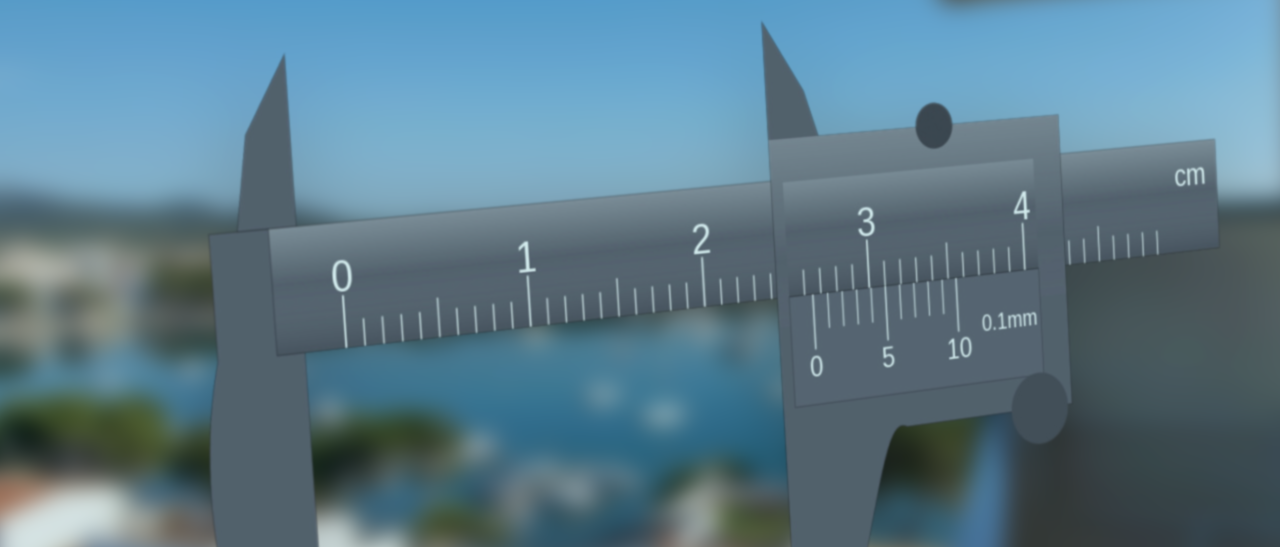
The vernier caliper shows 26.5 mm
